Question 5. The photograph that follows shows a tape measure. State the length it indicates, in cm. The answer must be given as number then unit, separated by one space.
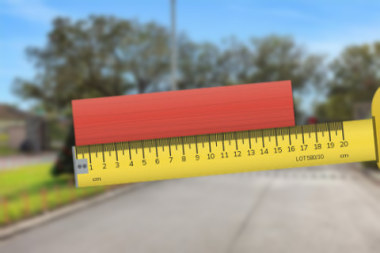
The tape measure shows 16.5 cm
